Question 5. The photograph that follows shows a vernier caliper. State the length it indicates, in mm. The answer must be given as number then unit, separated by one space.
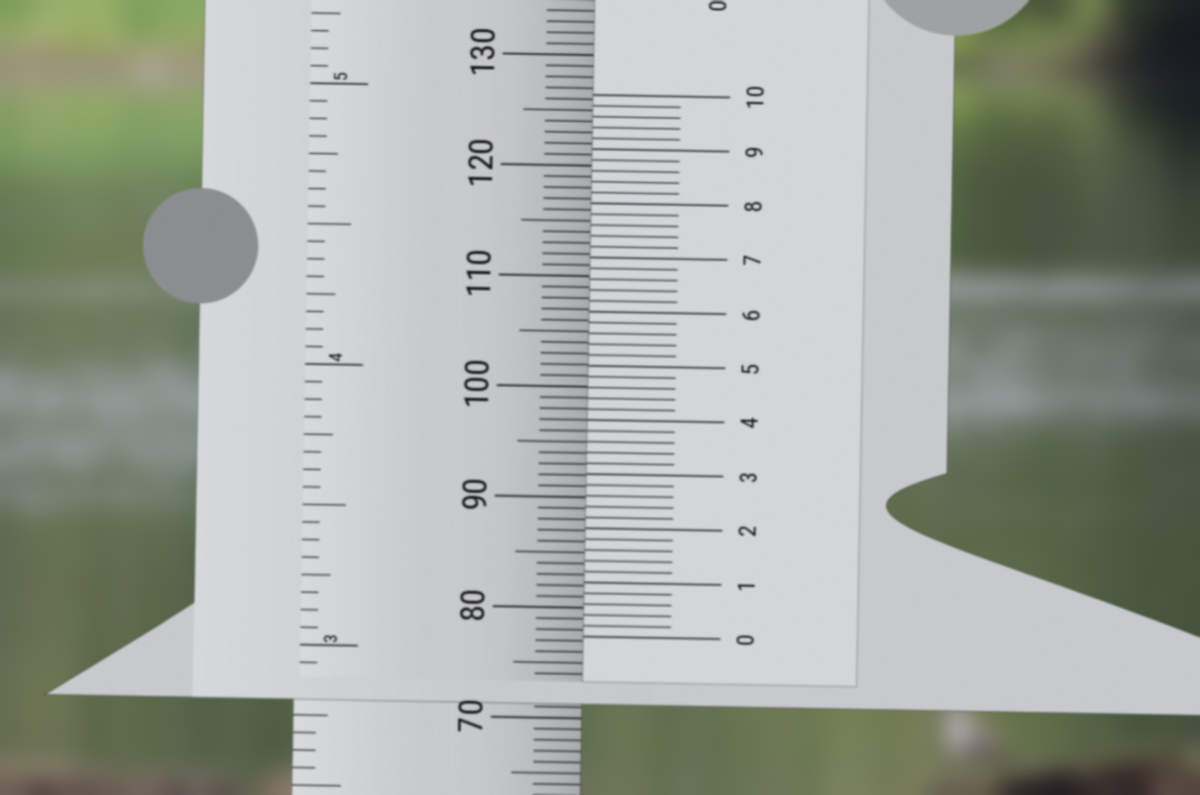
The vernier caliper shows 77.4 mm
